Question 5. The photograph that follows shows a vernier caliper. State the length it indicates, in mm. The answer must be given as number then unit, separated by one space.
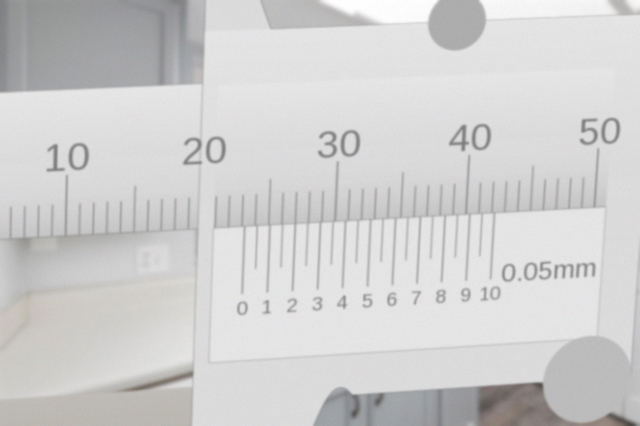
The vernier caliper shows 23.2 mm
